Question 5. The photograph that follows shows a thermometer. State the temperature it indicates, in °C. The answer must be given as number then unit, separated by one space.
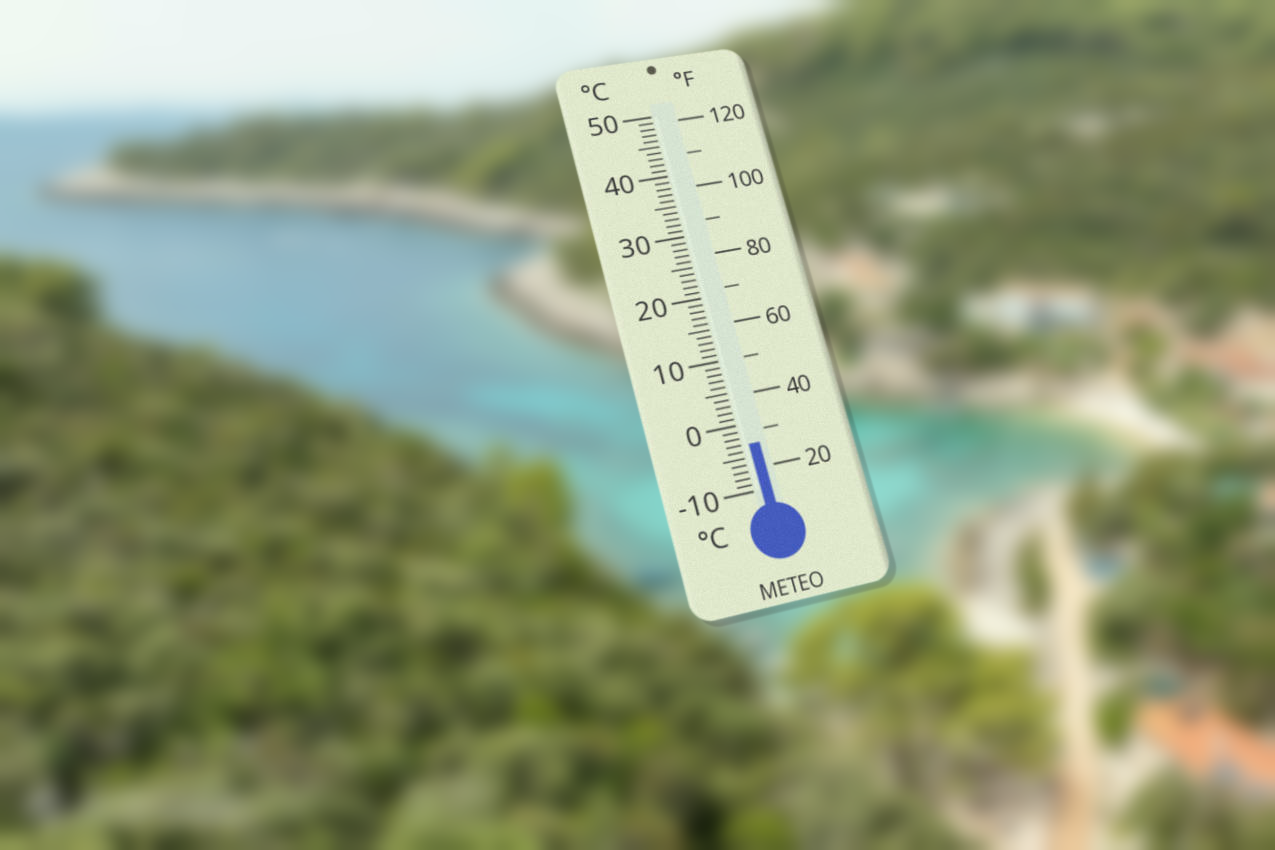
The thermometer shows -3 °C
